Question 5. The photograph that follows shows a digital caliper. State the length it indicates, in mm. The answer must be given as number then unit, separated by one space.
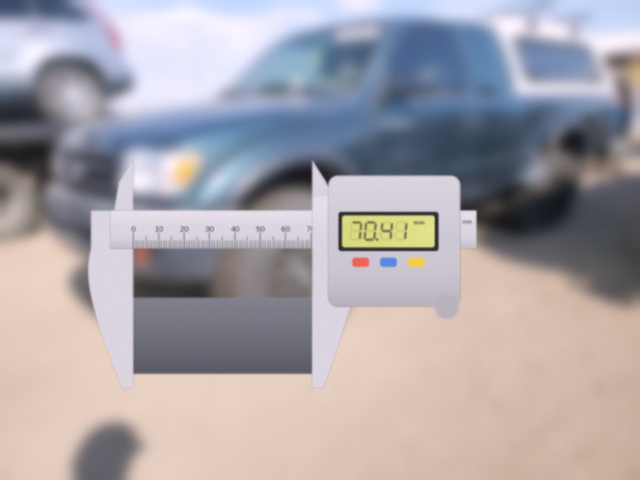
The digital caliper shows 70.41 mm
